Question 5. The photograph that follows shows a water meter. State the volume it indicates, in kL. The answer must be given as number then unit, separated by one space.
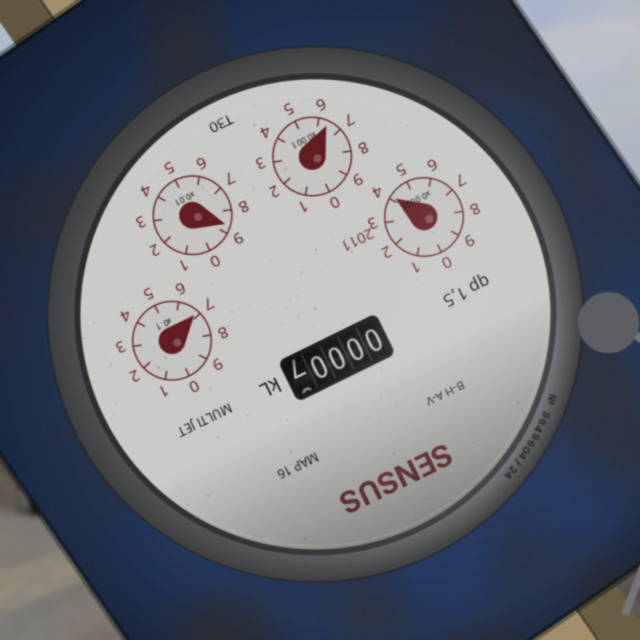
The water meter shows 6.6864 kL
